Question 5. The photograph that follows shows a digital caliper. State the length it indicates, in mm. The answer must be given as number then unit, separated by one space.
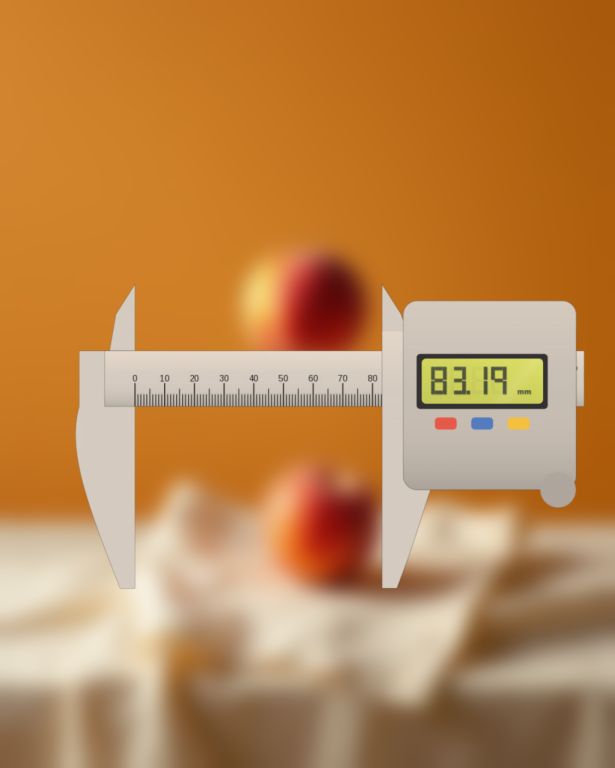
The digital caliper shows 83.19 mm
